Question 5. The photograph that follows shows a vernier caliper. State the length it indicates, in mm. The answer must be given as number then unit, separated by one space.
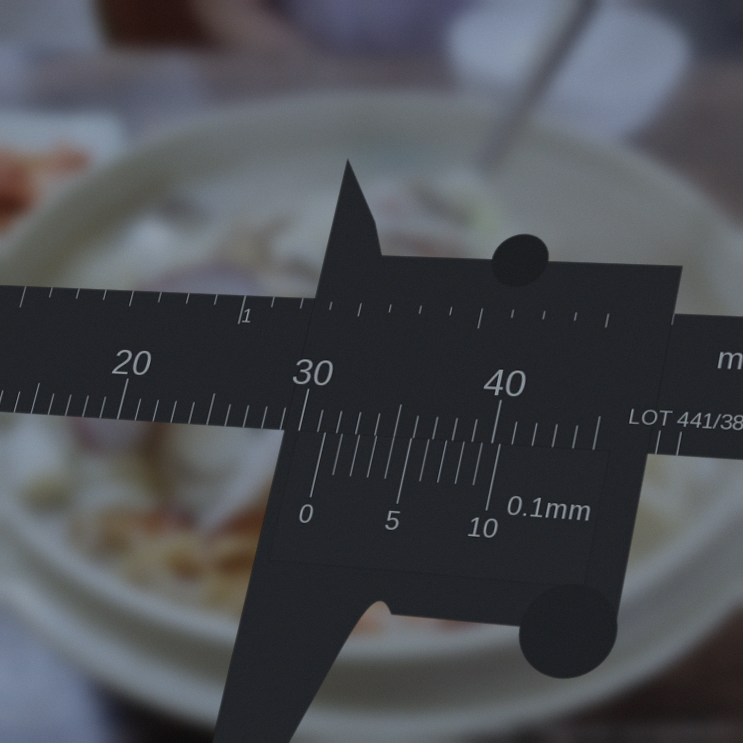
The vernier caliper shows 31.4 mm
